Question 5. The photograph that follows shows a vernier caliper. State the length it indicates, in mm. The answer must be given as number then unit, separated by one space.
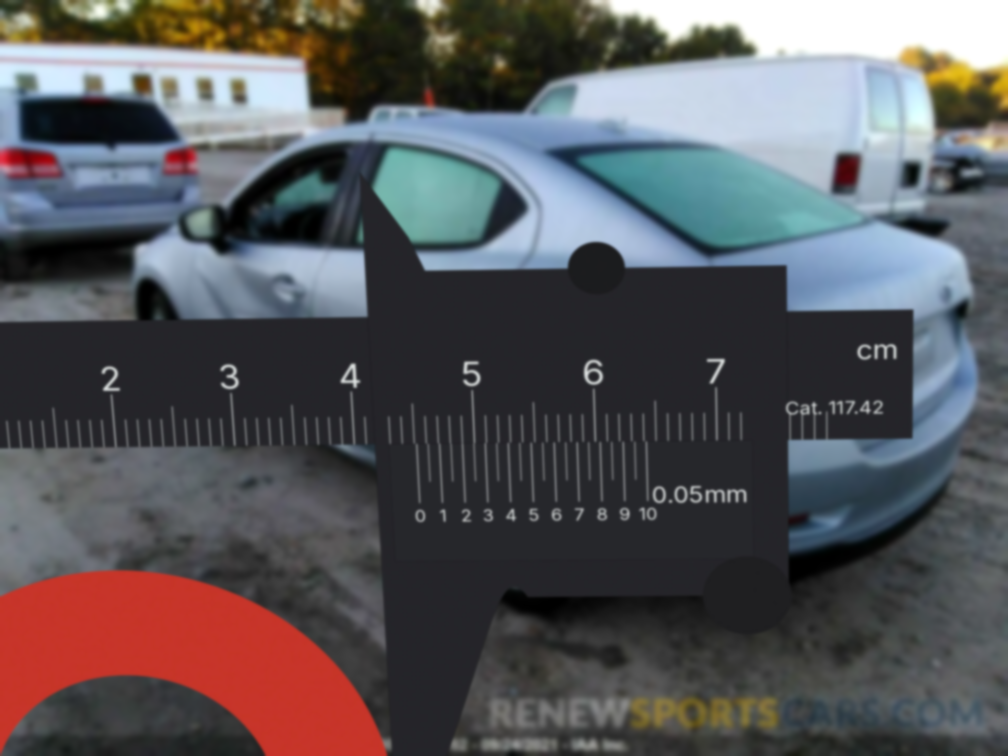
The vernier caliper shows 45.2 mm
